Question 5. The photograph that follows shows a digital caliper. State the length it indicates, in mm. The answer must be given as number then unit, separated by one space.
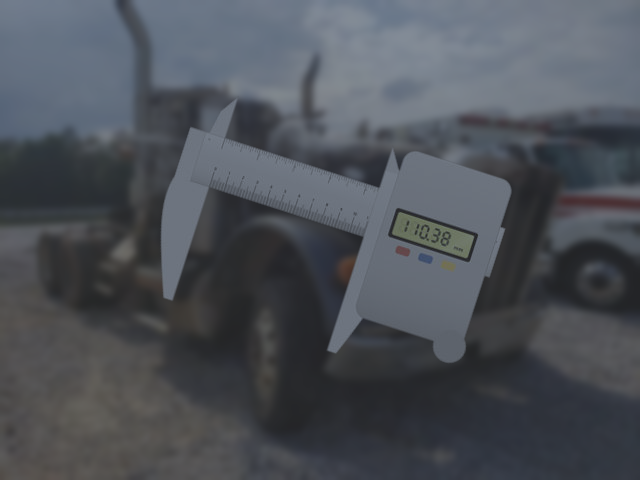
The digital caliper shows 110.38 mm
